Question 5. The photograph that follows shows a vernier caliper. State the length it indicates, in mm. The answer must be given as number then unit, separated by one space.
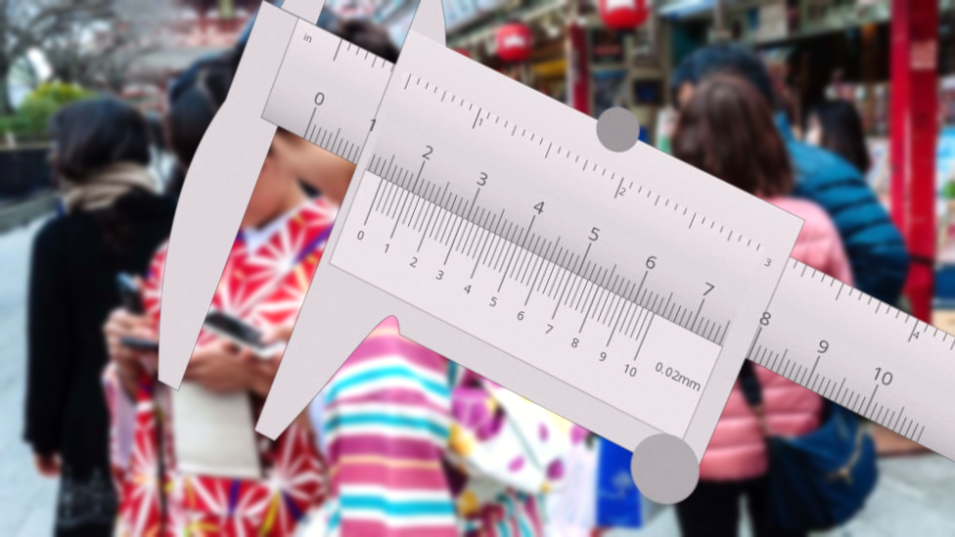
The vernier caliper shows 14.6 mm
